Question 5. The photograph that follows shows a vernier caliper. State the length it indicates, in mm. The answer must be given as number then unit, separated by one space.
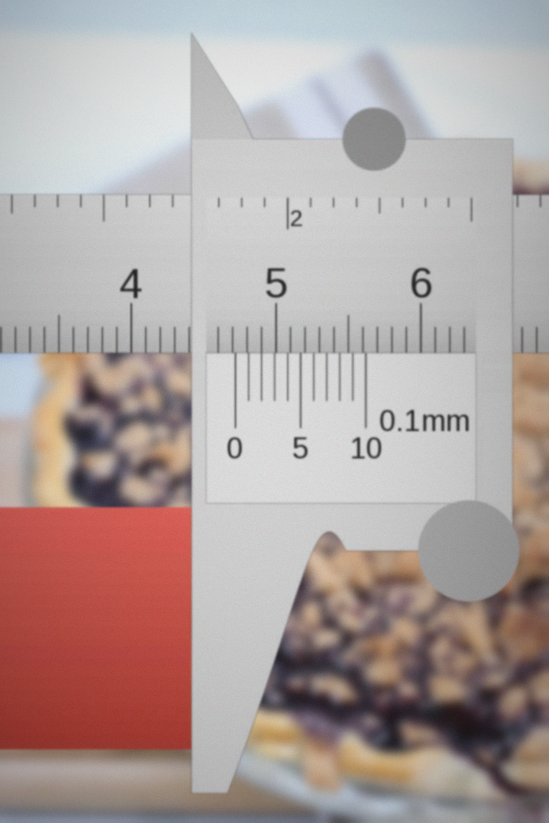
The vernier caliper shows 47.2 mm
